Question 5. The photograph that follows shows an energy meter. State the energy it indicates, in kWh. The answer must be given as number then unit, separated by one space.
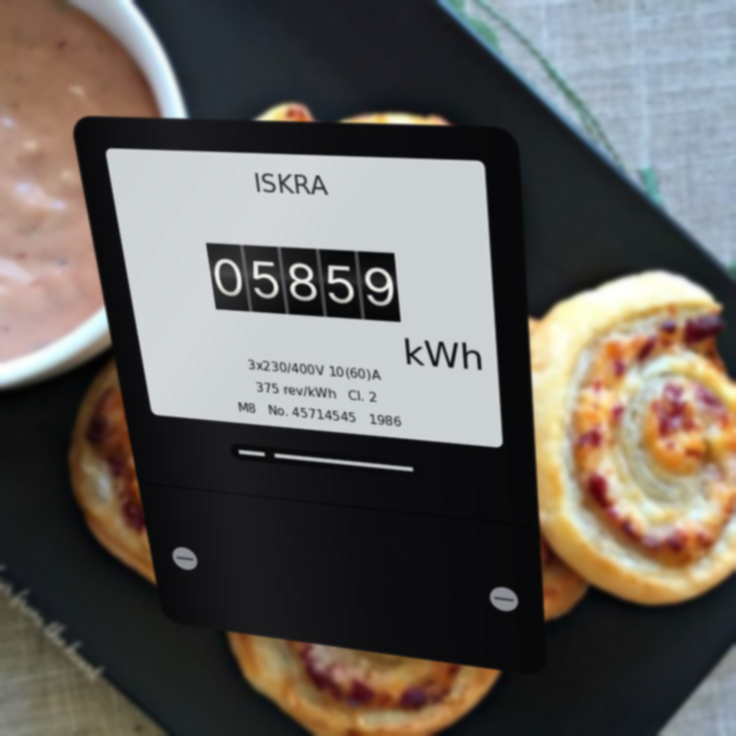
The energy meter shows 5859 kWh
